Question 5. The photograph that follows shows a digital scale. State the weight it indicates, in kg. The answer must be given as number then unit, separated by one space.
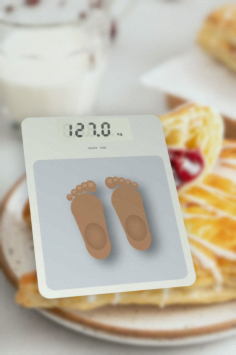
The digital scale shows 127.0 kg
